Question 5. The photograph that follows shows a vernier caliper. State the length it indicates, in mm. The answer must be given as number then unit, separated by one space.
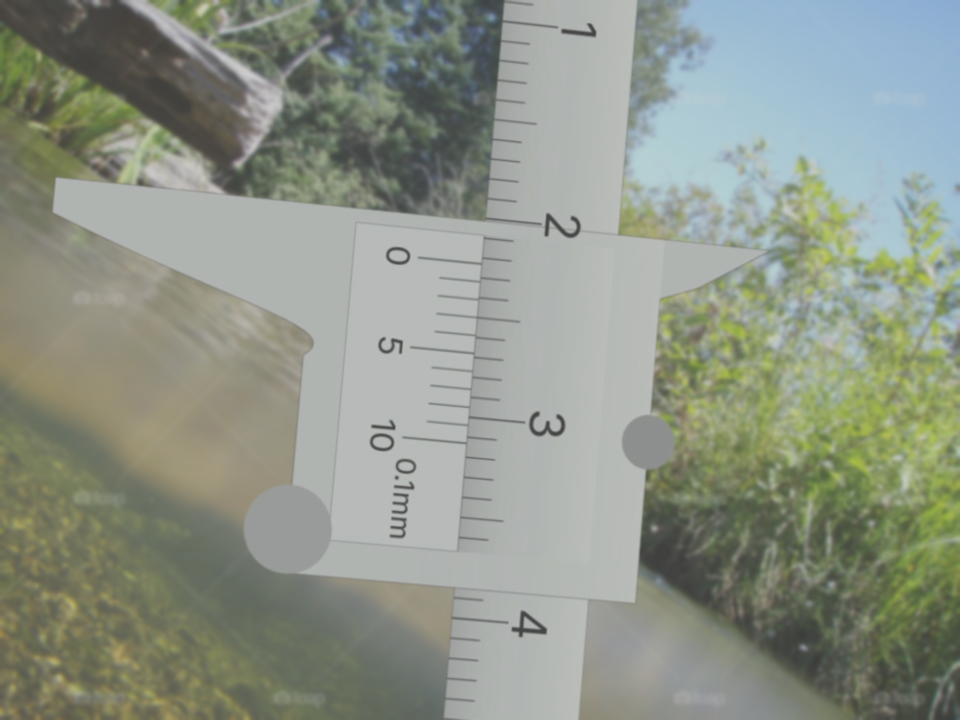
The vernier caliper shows 22.3 mm
